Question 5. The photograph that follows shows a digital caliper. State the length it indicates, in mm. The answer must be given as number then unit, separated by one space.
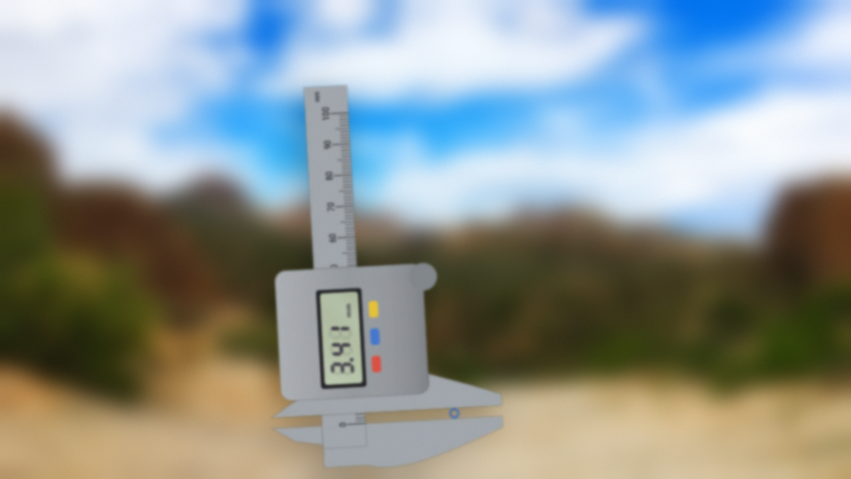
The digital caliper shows 3.41 mm
